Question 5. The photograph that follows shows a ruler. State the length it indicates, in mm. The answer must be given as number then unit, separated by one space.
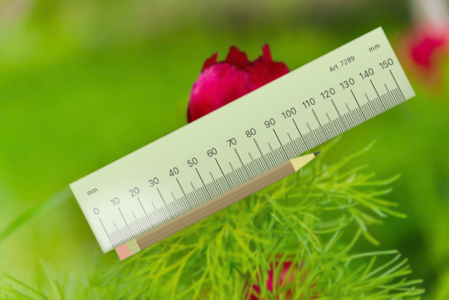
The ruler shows 105 mm
